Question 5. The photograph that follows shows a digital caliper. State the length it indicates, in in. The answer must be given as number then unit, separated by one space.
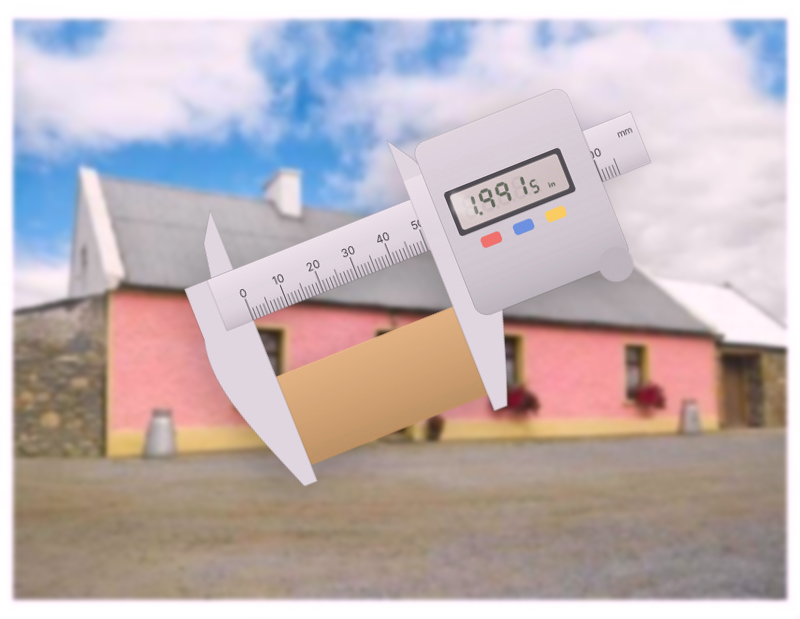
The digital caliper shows 1.9915 in
